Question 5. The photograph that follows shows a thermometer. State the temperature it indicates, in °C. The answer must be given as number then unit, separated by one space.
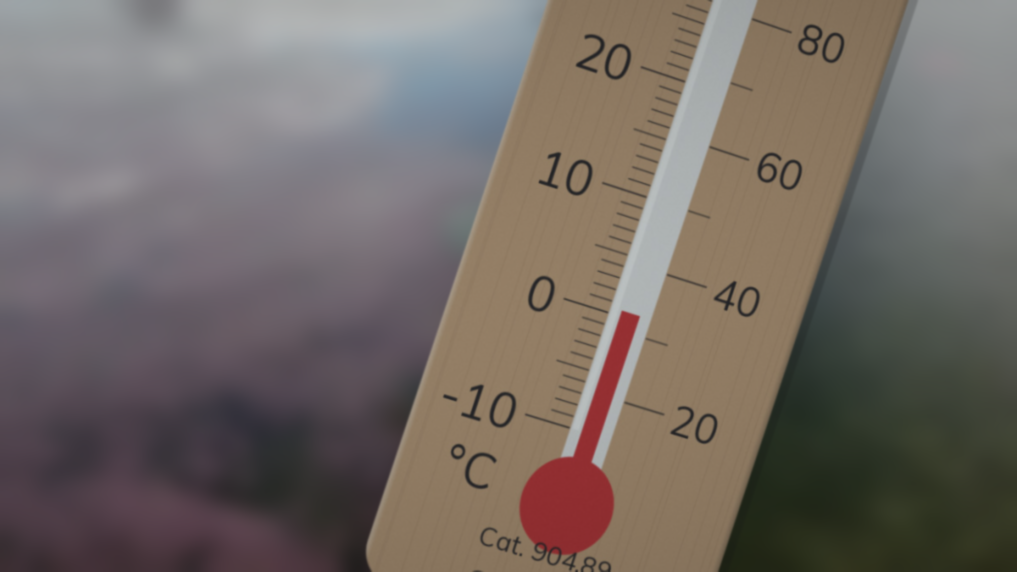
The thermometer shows 0.5 °C
